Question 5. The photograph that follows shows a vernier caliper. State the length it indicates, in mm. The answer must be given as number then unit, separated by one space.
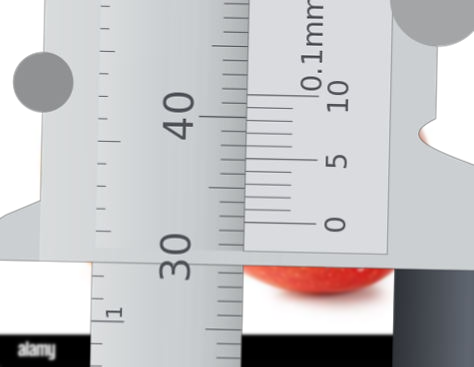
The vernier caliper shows 32.6 mm
